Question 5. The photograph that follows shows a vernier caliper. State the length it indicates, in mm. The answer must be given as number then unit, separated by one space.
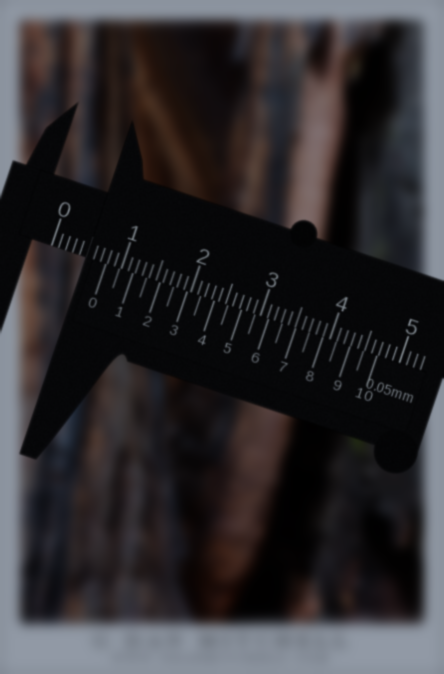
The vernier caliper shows 7.8 mm
